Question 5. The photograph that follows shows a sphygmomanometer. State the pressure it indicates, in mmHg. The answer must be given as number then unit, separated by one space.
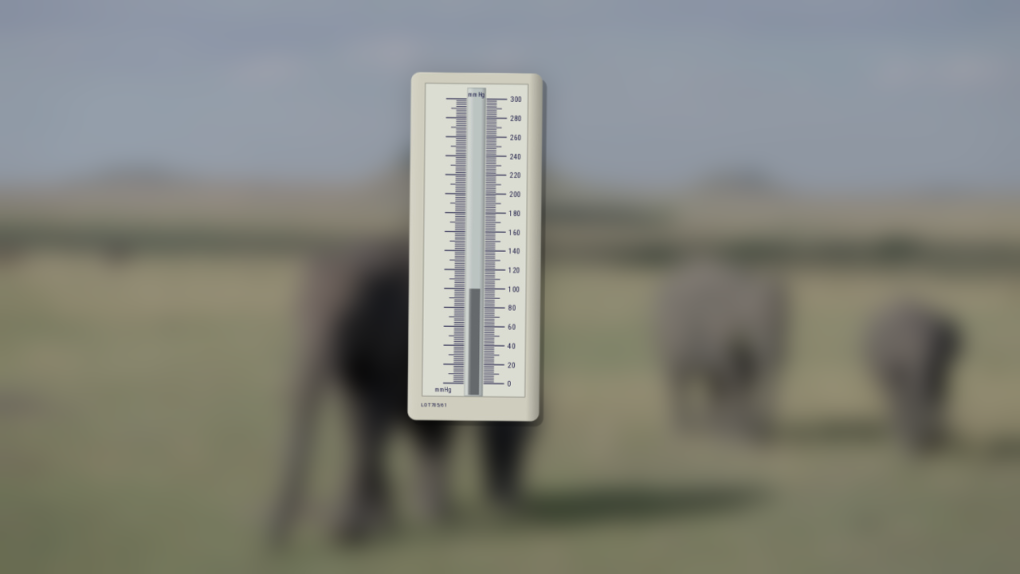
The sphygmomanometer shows 100 mmHg
